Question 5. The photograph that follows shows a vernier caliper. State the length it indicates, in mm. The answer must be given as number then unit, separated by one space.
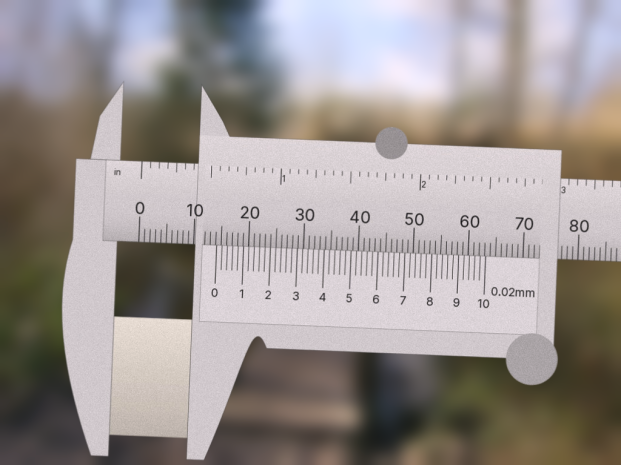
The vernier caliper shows 14.2 mm
